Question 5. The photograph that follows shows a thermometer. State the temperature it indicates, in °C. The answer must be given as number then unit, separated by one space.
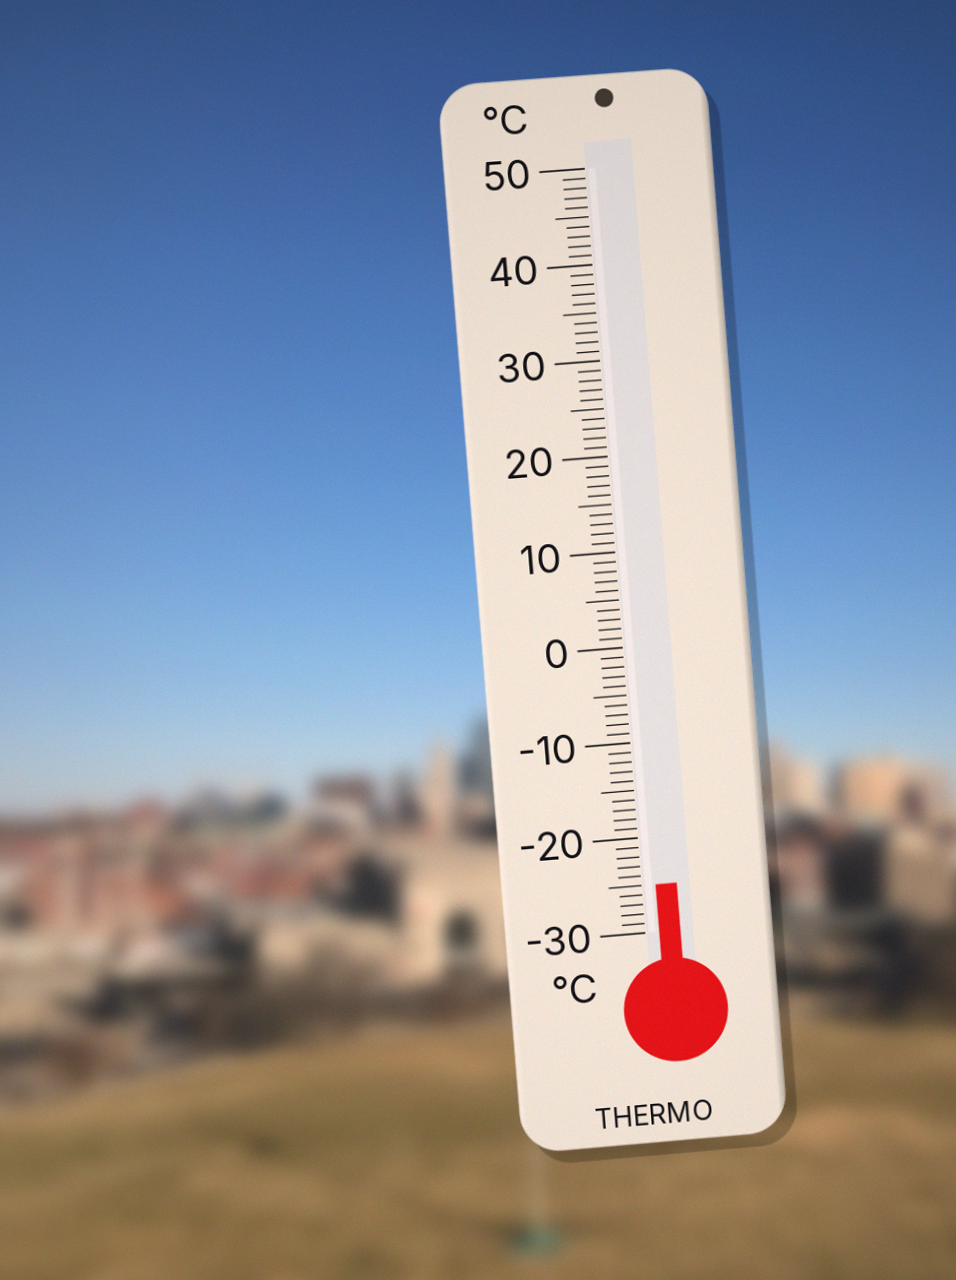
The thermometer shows -25 °C
